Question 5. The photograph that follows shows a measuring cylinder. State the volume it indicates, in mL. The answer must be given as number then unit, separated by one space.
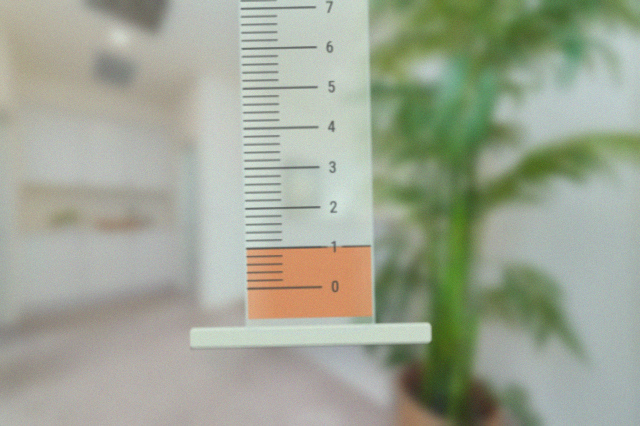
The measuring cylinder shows 1 mL
